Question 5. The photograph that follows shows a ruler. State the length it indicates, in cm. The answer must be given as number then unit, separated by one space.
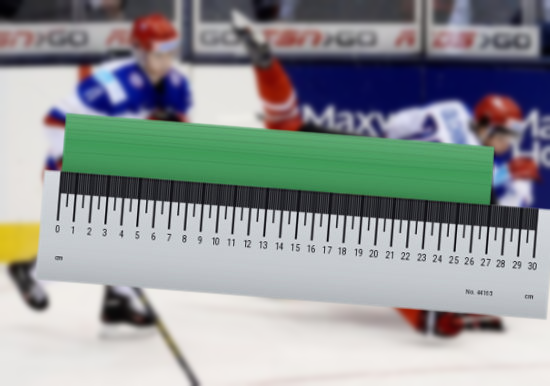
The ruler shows 27 cm
